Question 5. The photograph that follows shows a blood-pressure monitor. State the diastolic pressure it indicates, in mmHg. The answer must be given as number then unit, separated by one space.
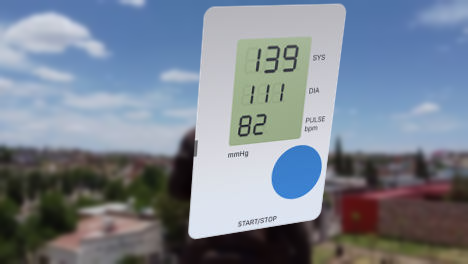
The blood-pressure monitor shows 111 mmHg
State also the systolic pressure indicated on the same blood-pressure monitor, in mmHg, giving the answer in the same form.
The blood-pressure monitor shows 139 mmHg
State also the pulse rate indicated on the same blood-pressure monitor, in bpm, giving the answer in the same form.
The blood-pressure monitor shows 82 bpm
